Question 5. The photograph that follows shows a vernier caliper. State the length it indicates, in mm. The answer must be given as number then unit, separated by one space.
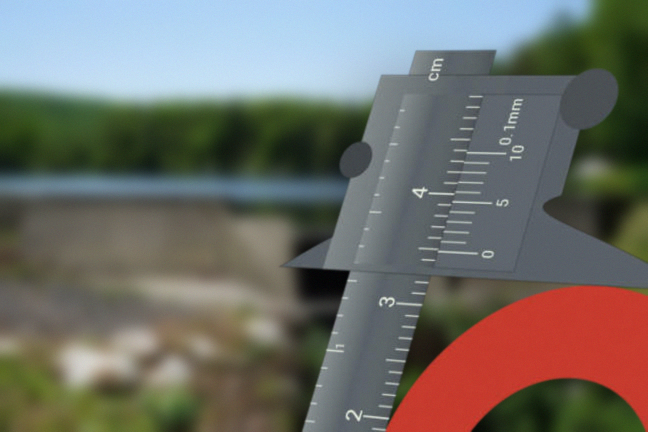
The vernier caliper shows 34.8 mm
